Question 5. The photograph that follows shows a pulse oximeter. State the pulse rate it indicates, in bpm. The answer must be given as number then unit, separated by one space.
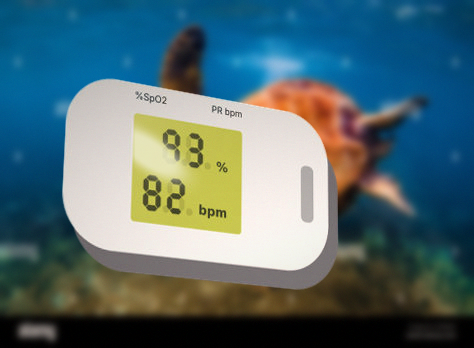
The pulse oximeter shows 82 bpm
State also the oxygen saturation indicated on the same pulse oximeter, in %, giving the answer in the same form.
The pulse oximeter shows 93 %
